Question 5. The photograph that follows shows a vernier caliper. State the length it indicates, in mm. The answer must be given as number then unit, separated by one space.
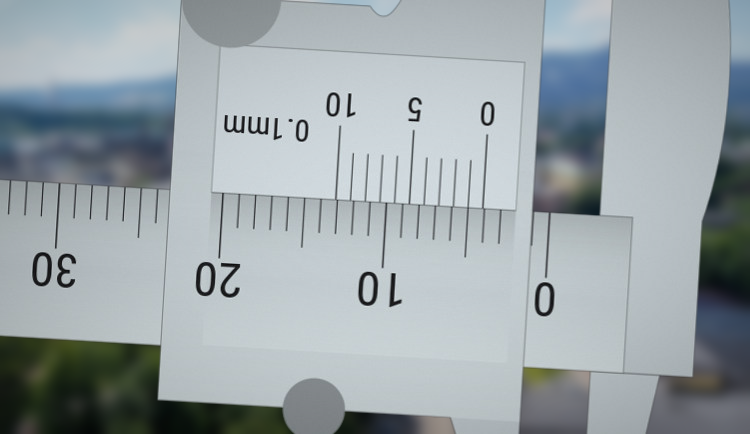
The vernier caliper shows 4.1 mm
